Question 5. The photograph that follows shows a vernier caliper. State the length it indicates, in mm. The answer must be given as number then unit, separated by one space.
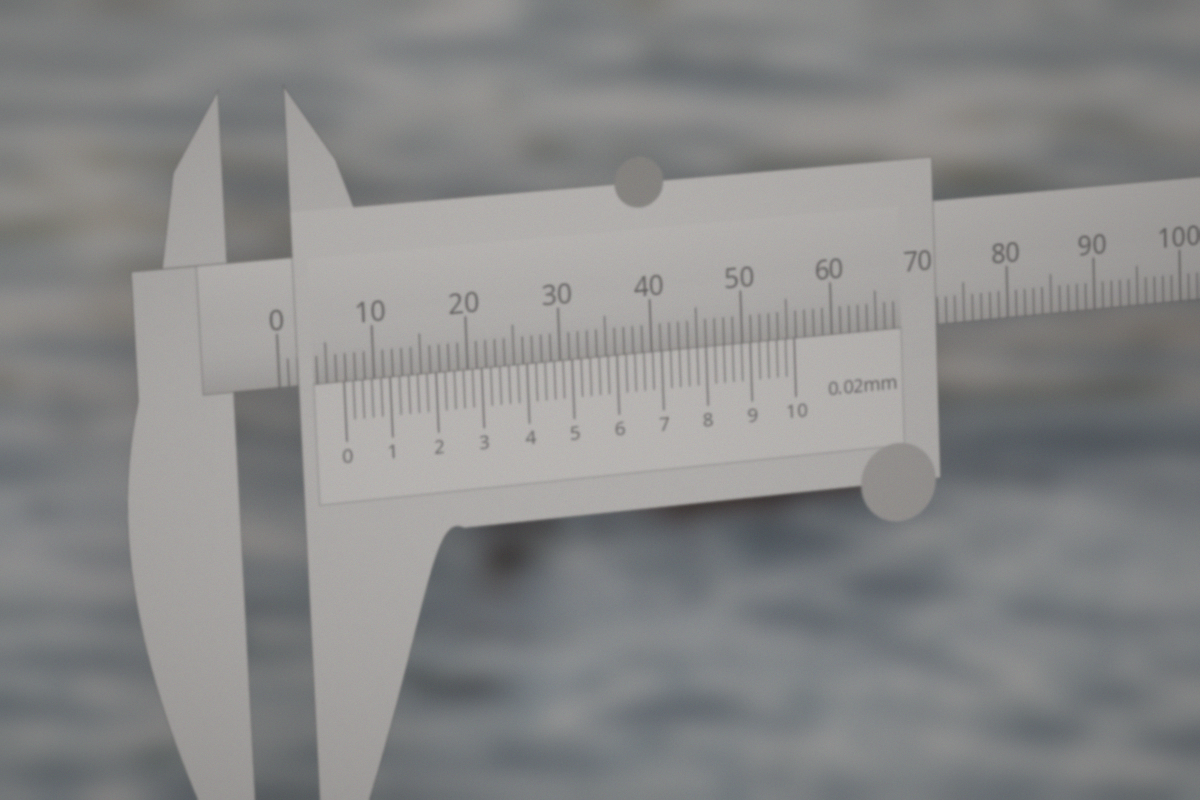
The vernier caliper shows 6.8 mm
